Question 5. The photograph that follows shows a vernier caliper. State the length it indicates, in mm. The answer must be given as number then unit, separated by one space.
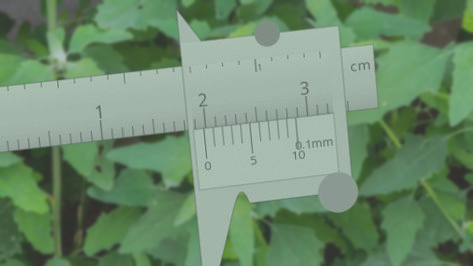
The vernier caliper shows 19.8 mm
